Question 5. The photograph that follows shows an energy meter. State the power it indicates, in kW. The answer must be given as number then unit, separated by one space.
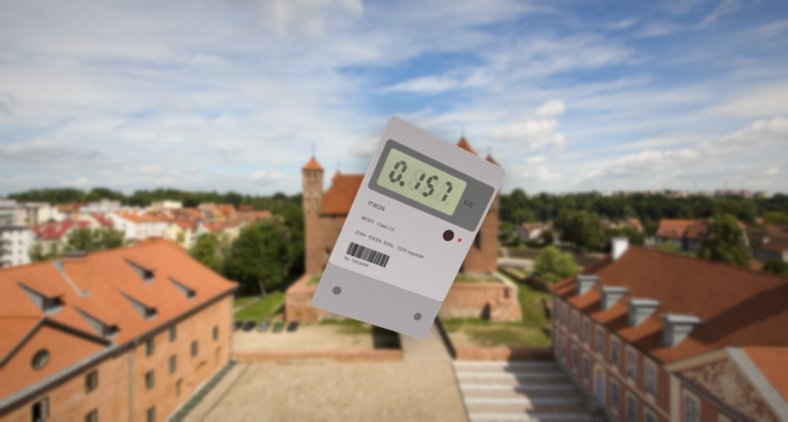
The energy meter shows 0.157 kW
